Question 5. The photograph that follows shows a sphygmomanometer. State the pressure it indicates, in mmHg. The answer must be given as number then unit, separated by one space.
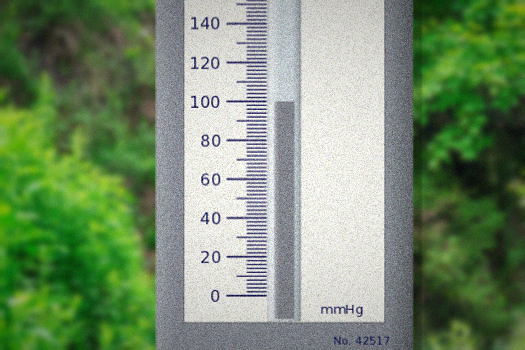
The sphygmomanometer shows 100 mmHg
